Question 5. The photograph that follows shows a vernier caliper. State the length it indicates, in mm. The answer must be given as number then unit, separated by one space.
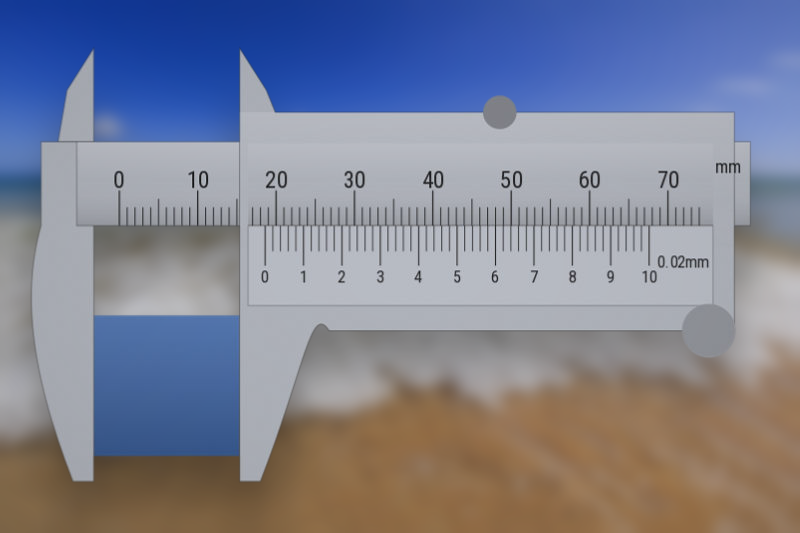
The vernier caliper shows 18.6 mm
